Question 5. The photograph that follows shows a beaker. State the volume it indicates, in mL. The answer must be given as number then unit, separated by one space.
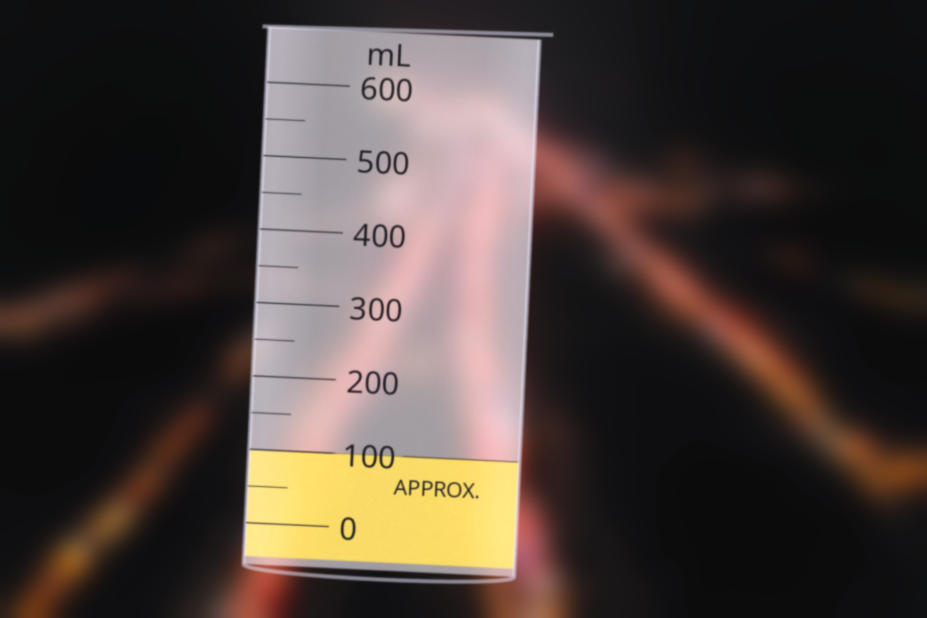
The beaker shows 100 mL
